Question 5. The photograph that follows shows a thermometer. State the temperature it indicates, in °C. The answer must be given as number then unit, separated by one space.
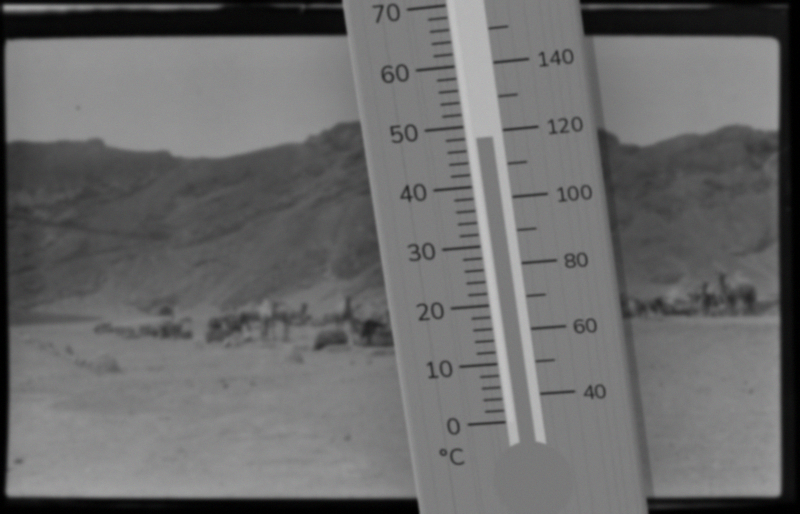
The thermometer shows 48 °C
